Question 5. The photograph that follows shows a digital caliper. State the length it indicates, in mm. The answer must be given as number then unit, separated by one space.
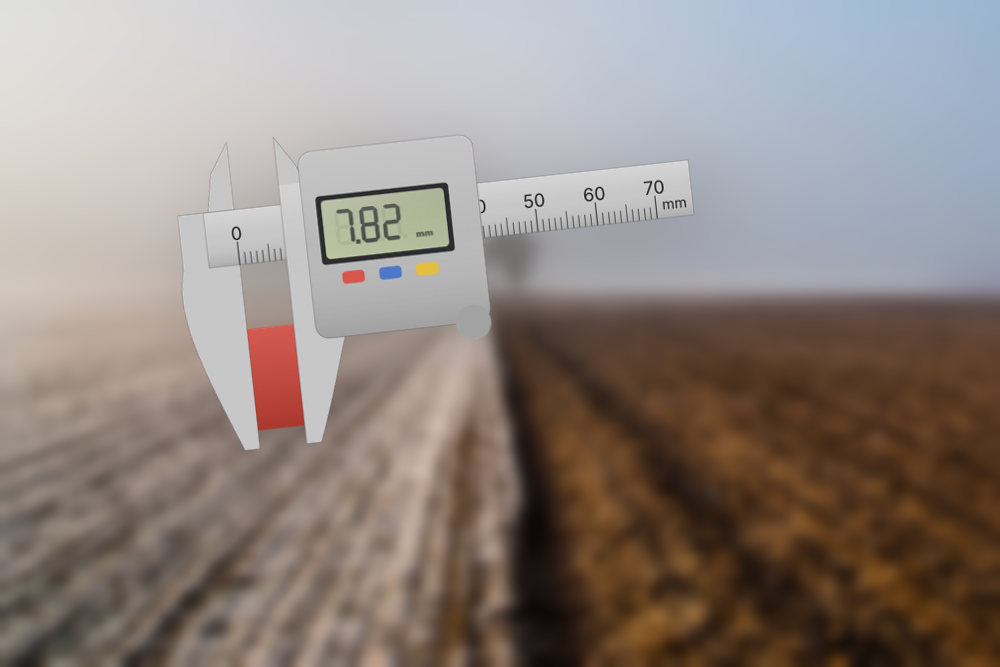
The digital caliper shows 7.82 mm
